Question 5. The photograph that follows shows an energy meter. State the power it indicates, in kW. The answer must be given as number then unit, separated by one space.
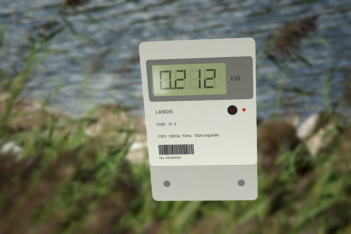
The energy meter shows 0.212 kW
